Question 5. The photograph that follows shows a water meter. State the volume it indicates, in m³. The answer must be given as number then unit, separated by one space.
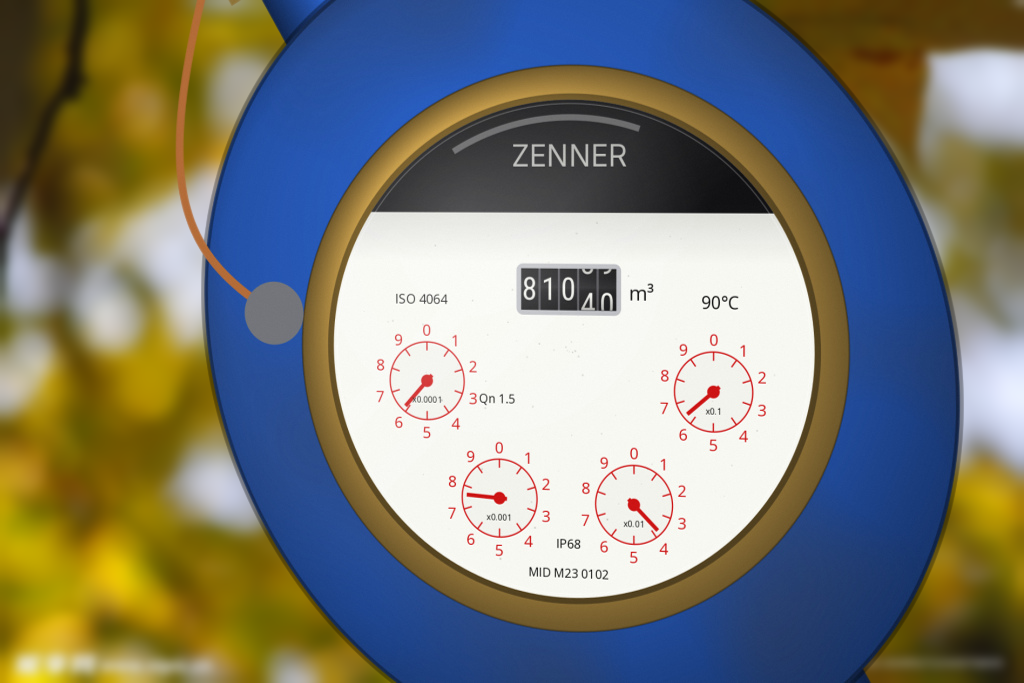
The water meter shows 81039.6376 m³
